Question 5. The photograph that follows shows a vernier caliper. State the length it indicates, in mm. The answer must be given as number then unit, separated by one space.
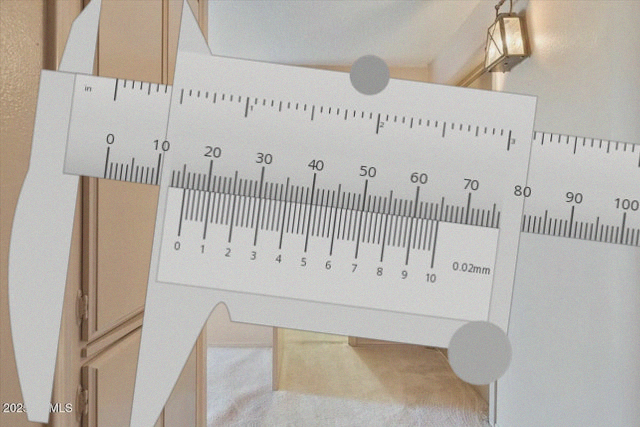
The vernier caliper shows 15.5 mm
